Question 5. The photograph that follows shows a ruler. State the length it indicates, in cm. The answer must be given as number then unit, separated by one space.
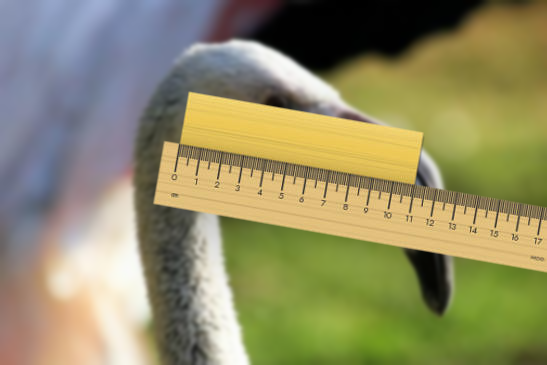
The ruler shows 11 cm
